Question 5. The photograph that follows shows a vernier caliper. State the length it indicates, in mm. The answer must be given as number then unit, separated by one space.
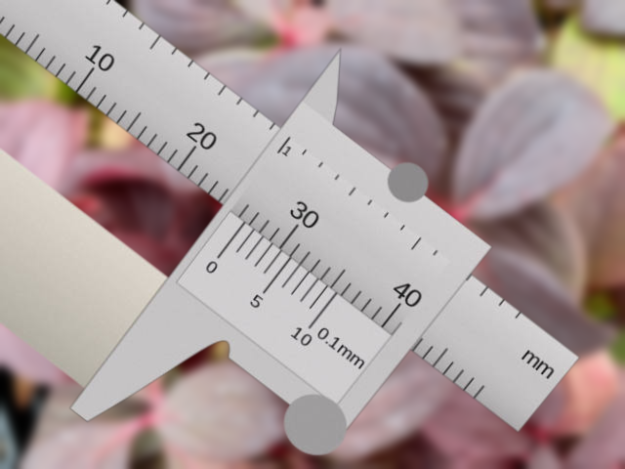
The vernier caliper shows 26.6 mm
